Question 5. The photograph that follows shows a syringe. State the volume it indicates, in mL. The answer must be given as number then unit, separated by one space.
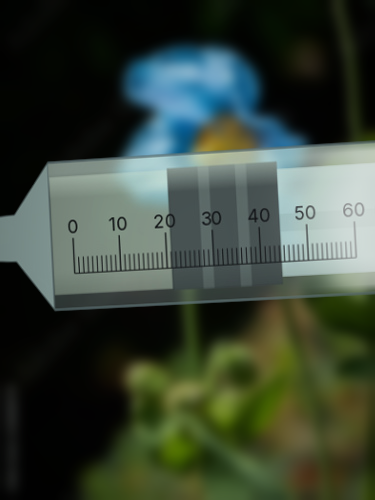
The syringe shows 21 mL
